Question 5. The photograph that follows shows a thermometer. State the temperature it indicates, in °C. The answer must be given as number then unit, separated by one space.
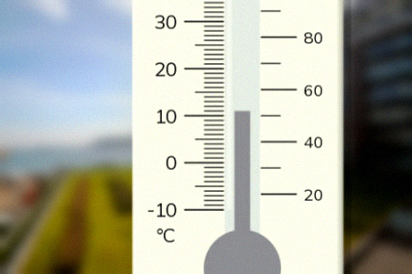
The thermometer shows 11 °C
